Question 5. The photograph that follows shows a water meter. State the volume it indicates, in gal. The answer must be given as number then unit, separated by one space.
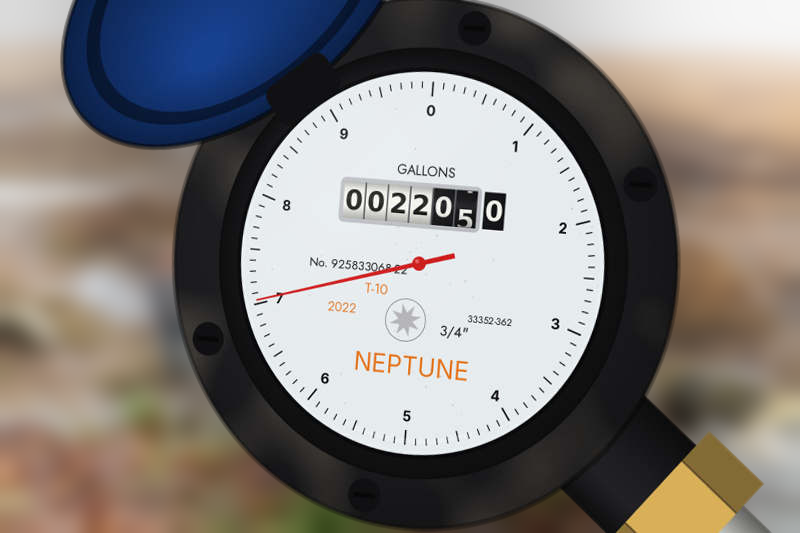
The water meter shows 22047.0 gal
